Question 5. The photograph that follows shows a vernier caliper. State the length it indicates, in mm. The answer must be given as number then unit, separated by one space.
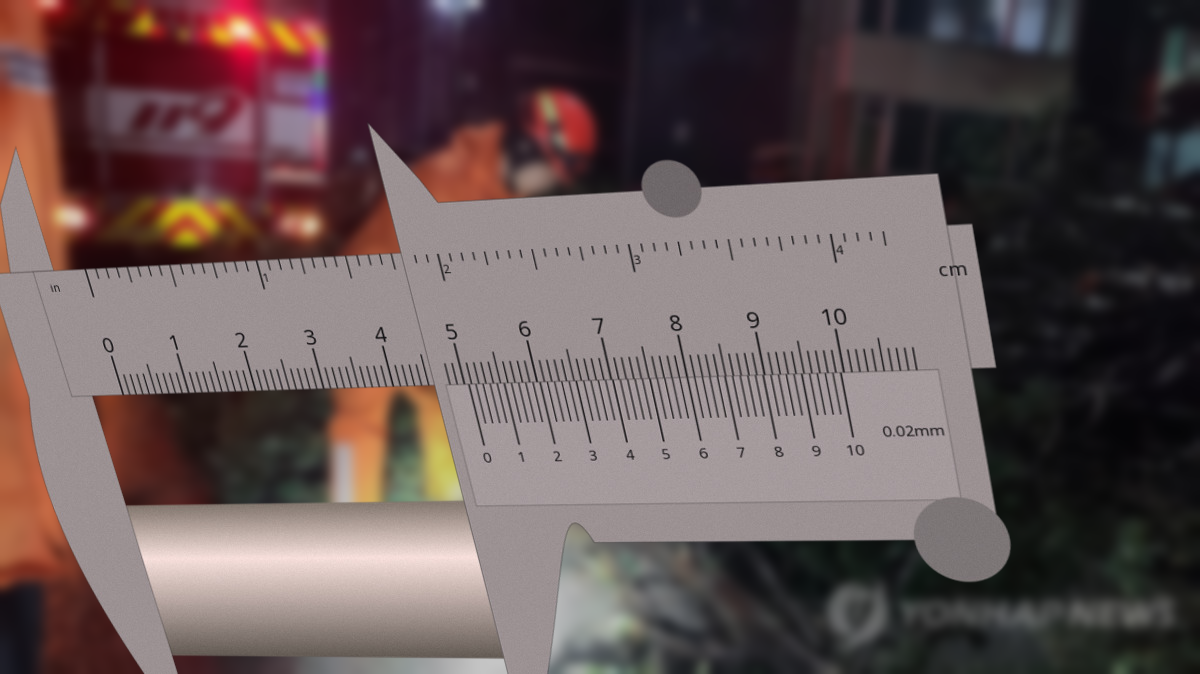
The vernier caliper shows 50.6 mm
